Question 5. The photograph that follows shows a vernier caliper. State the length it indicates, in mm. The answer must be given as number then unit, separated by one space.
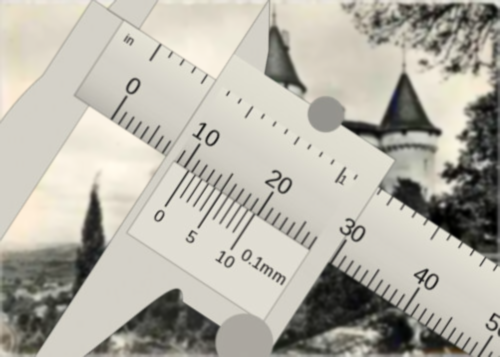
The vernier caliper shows 10.6 mm
